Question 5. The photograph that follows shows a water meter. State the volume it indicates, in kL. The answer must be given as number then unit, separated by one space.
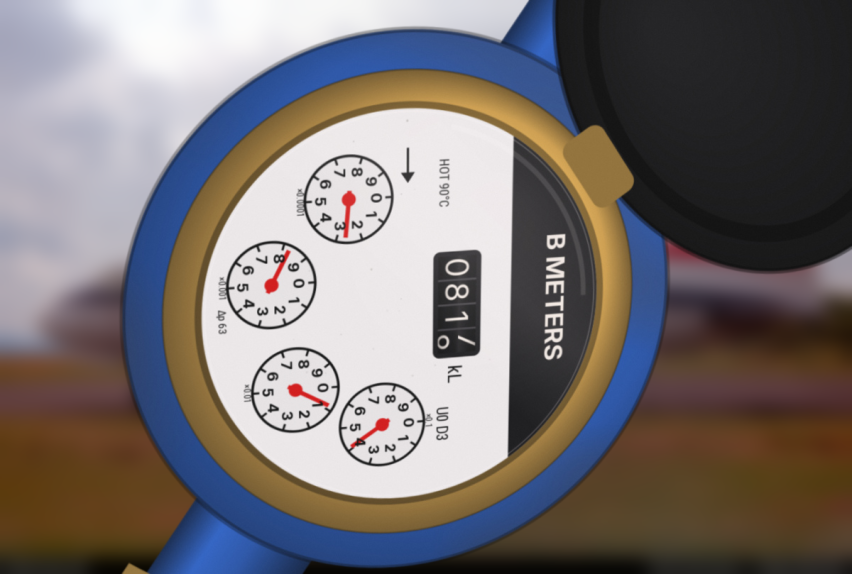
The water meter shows 817.4082 kL
